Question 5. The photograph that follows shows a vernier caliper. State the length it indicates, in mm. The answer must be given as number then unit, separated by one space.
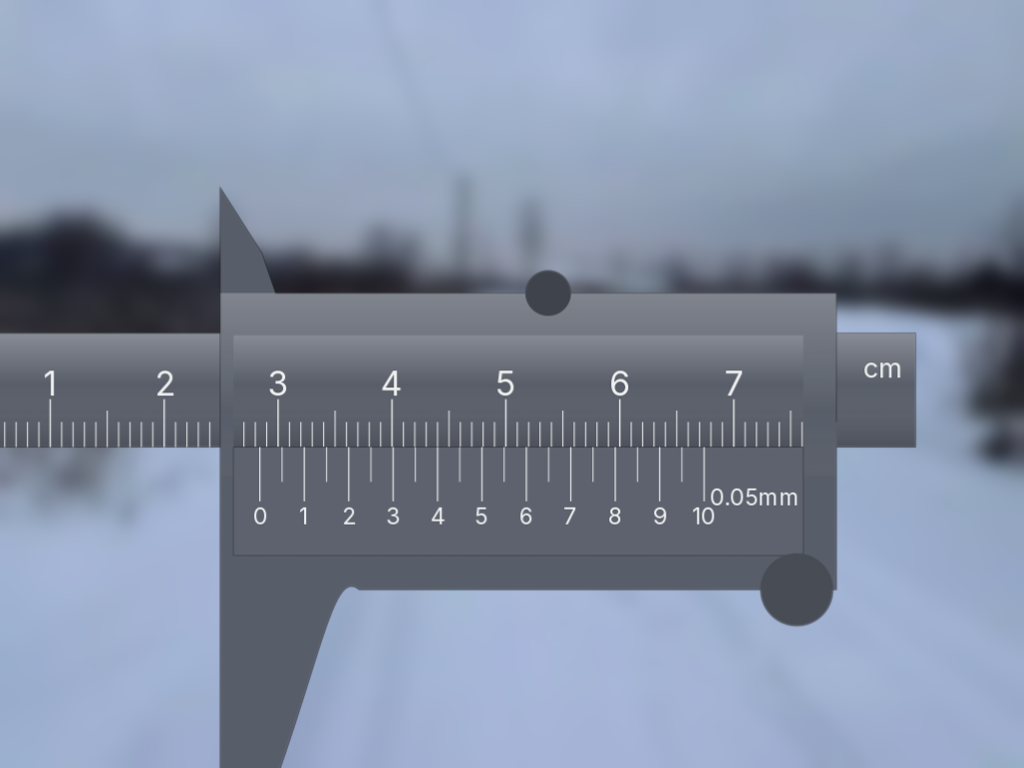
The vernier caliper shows 28.4 mm
